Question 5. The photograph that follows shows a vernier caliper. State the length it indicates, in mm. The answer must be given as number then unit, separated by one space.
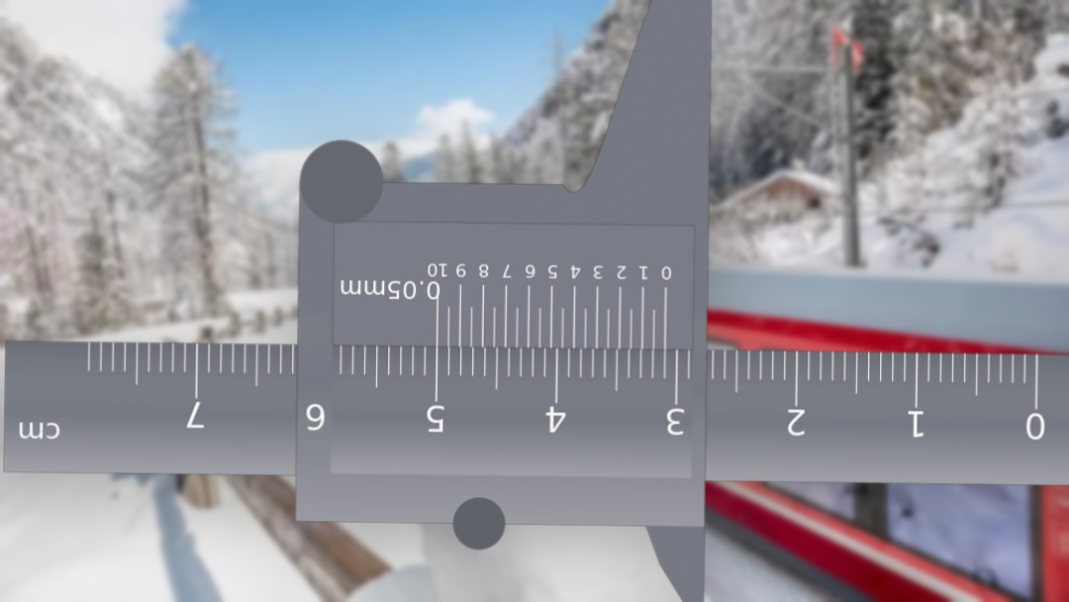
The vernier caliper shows 31.0 mm
